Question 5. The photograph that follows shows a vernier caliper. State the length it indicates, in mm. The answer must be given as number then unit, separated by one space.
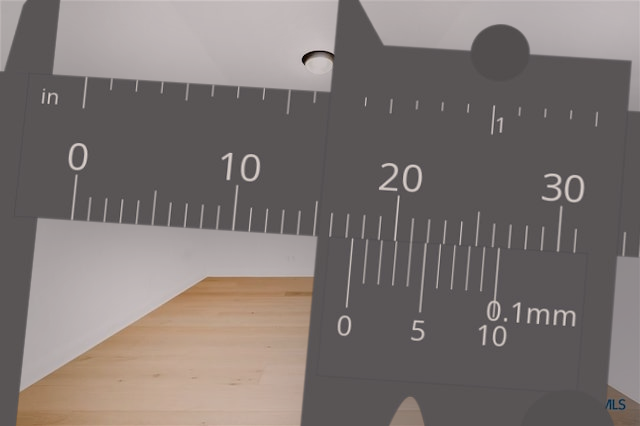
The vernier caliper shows 17.4 mm
